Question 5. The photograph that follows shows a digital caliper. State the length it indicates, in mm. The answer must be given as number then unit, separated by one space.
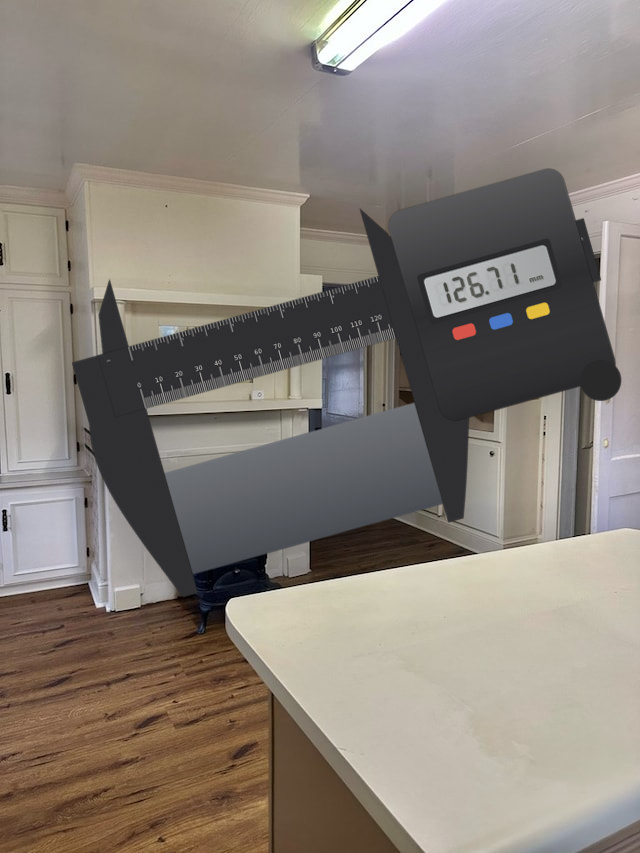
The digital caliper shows 126.71 mm
